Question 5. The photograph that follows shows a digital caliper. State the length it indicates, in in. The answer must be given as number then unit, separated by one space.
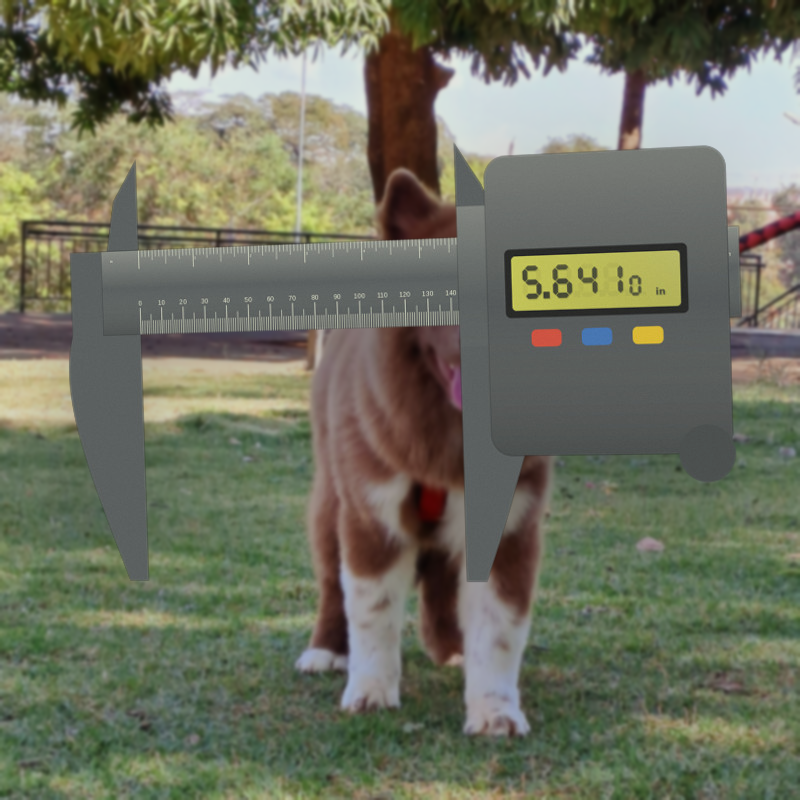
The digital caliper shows 5.6410 in
